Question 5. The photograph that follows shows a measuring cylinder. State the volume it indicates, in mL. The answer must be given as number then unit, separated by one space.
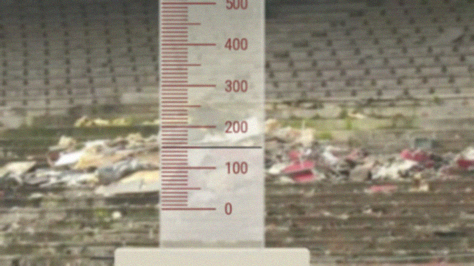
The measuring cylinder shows 150 mL
